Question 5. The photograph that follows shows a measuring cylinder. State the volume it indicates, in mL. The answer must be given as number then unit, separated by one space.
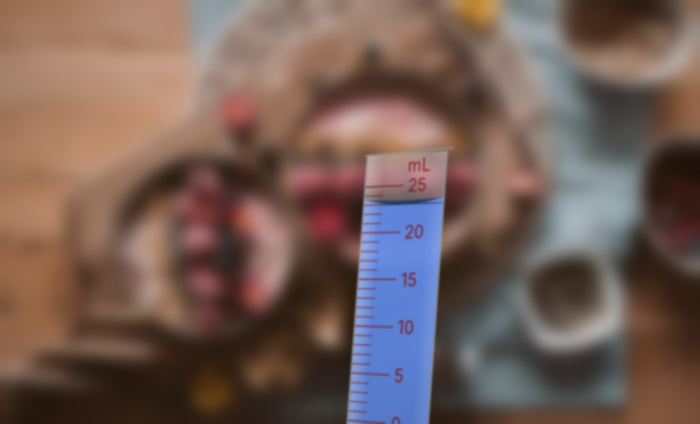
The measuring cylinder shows 23 mL
